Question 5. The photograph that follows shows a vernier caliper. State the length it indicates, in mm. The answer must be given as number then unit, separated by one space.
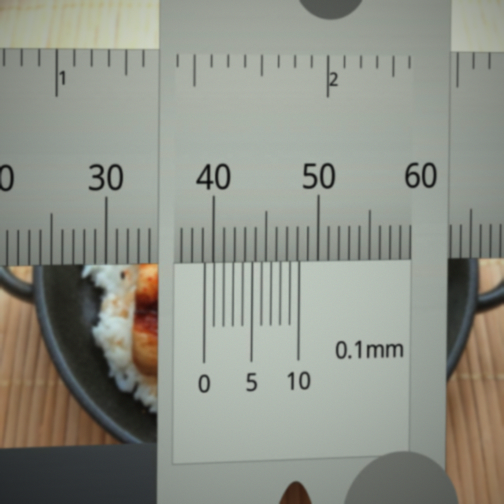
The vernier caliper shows 39.2 mm
